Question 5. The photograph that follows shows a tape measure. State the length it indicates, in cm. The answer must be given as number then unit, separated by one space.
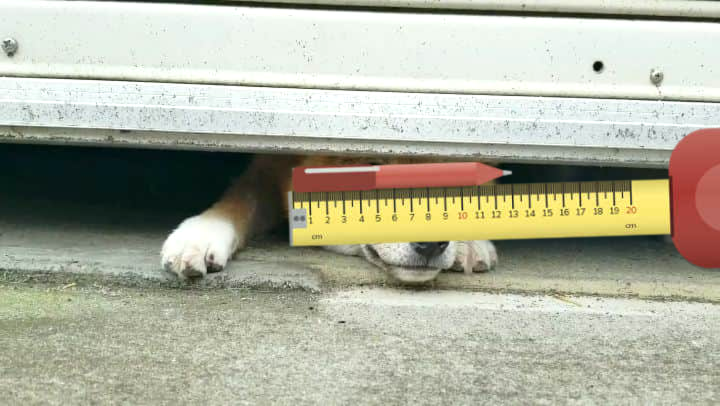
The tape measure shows 13 cm
